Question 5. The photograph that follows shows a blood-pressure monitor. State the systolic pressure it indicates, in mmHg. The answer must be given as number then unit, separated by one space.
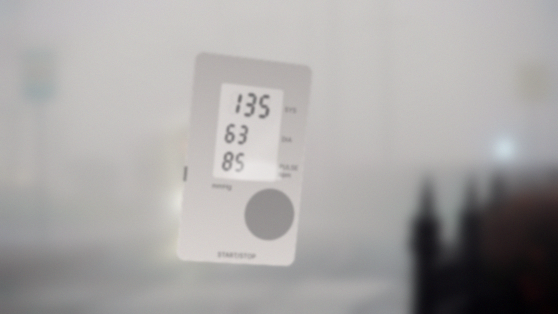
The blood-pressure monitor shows 135 mmHg
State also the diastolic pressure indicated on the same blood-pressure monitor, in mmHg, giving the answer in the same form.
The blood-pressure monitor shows 63 mmHg
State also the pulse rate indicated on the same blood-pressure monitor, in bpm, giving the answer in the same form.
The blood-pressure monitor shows 85 bpm
